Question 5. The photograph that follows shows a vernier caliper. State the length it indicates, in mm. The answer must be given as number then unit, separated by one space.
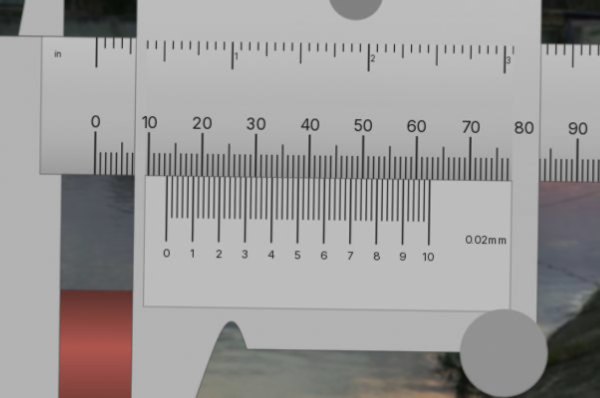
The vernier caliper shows 13.5 mm
